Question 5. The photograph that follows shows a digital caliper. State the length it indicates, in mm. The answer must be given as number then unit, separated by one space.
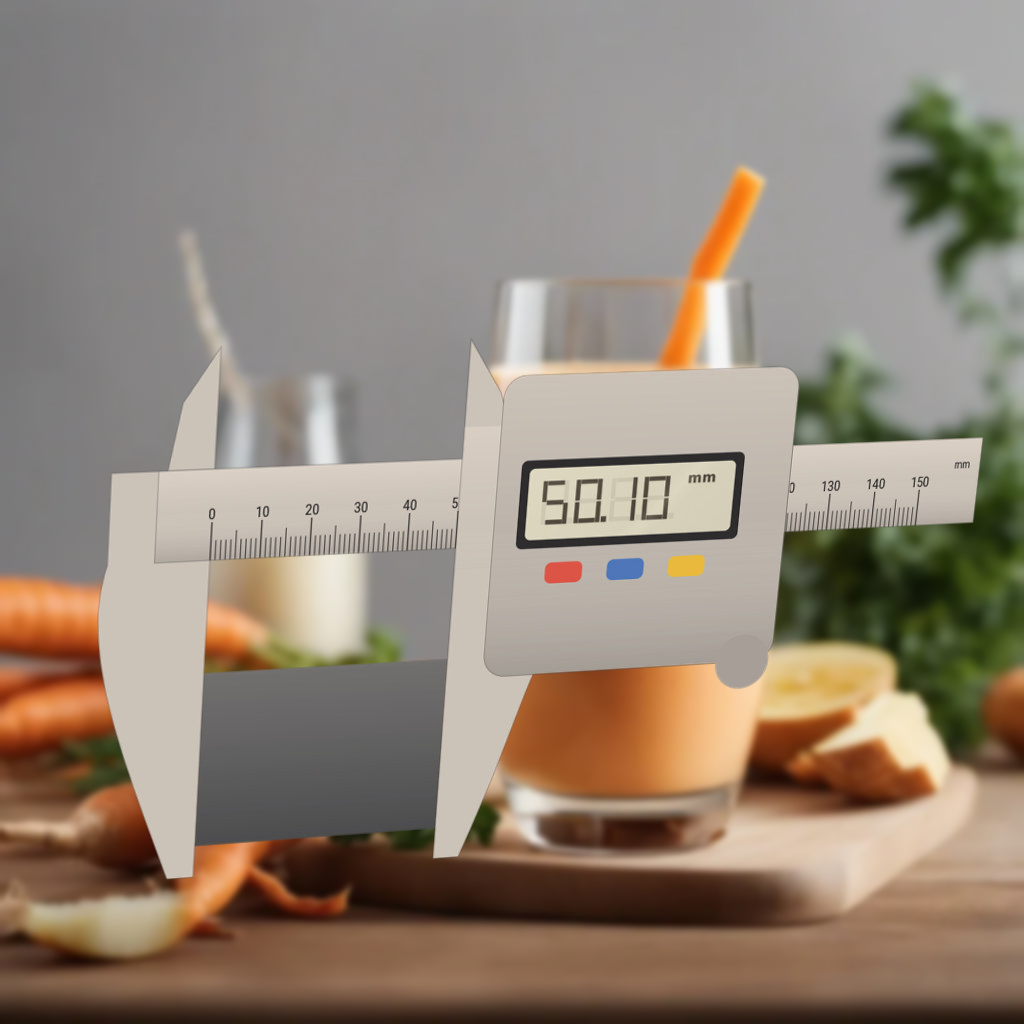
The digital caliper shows 50.10 mm
